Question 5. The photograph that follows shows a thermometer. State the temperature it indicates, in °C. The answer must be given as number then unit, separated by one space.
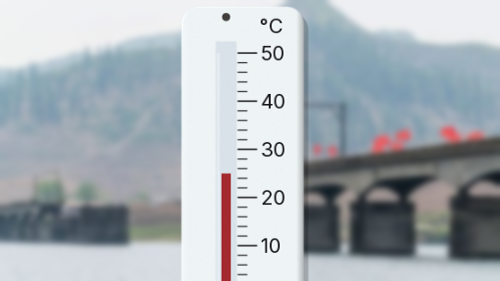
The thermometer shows 25 °C
